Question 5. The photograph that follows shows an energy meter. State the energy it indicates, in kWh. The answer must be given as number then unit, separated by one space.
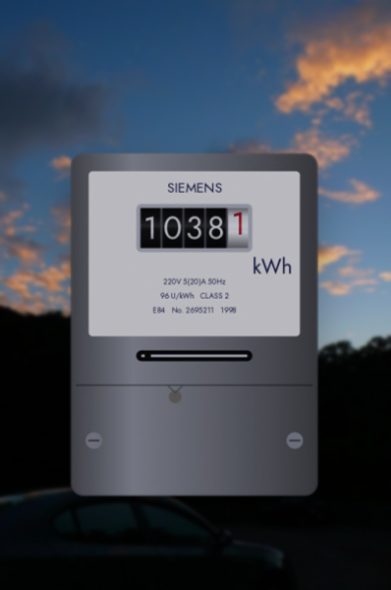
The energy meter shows 1038.1 kWh
